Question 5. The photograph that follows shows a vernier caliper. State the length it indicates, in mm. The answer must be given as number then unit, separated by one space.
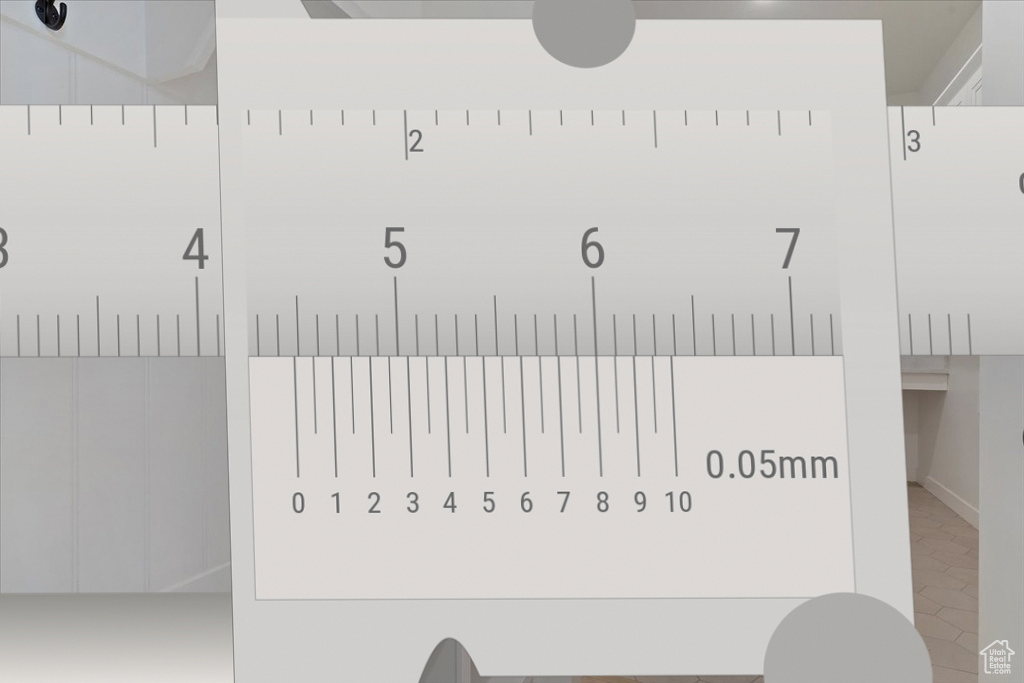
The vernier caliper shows 44.8 mm
